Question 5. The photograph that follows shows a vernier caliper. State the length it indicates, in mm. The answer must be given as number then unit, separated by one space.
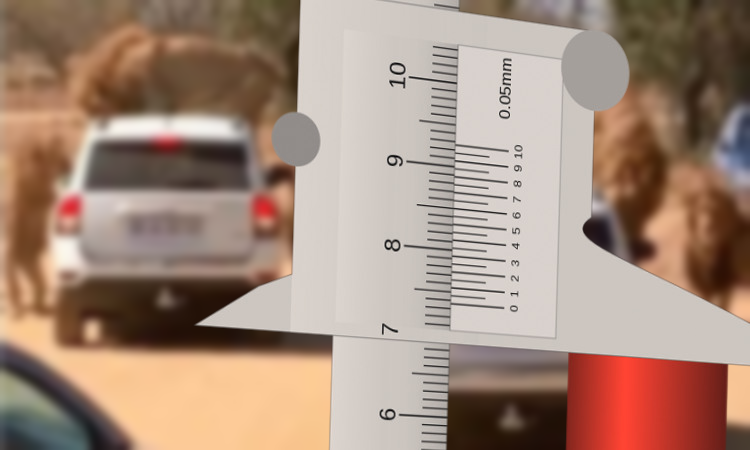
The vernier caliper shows 73.6 mm
